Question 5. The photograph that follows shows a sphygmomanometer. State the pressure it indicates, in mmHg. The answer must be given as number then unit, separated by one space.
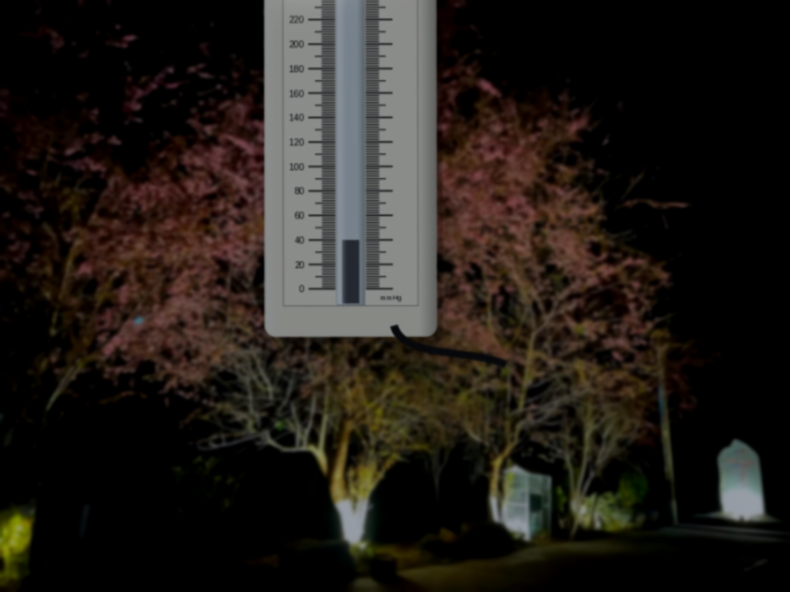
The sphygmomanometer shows 40 mmHg
